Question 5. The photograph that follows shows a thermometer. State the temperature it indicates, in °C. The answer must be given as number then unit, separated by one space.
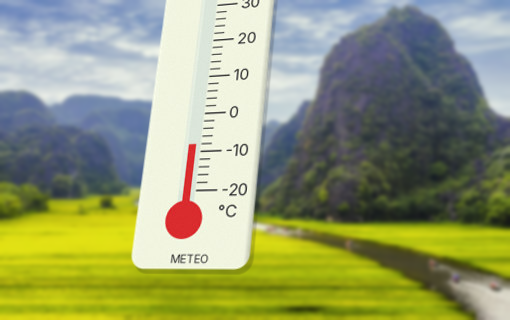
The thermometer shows -8 °C
